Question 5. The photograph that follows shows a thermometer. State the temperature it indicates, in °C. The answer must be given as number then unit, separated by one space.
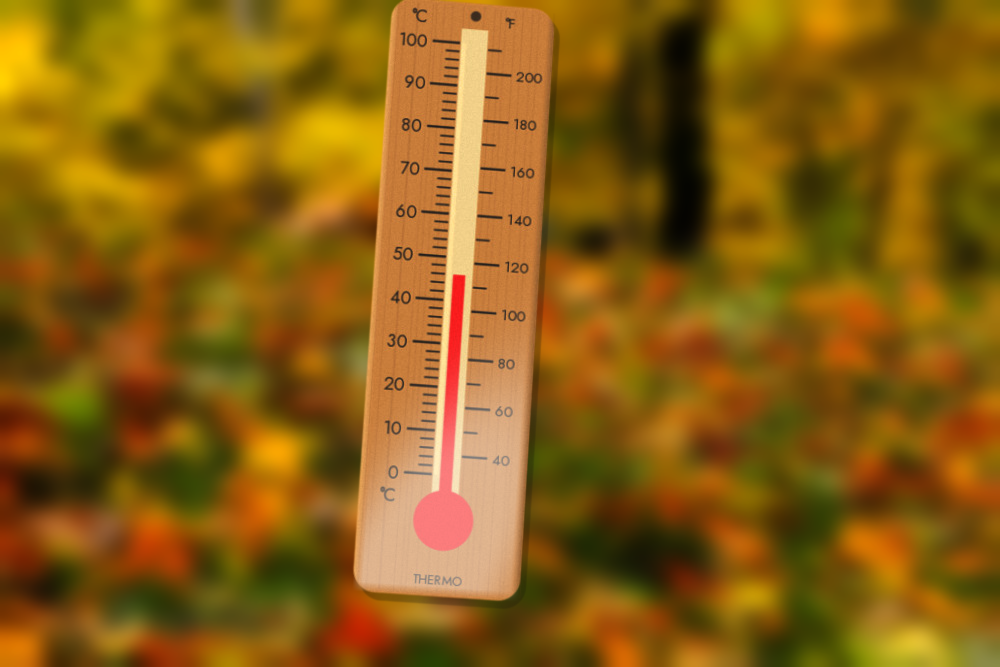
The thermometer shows 46 °C
